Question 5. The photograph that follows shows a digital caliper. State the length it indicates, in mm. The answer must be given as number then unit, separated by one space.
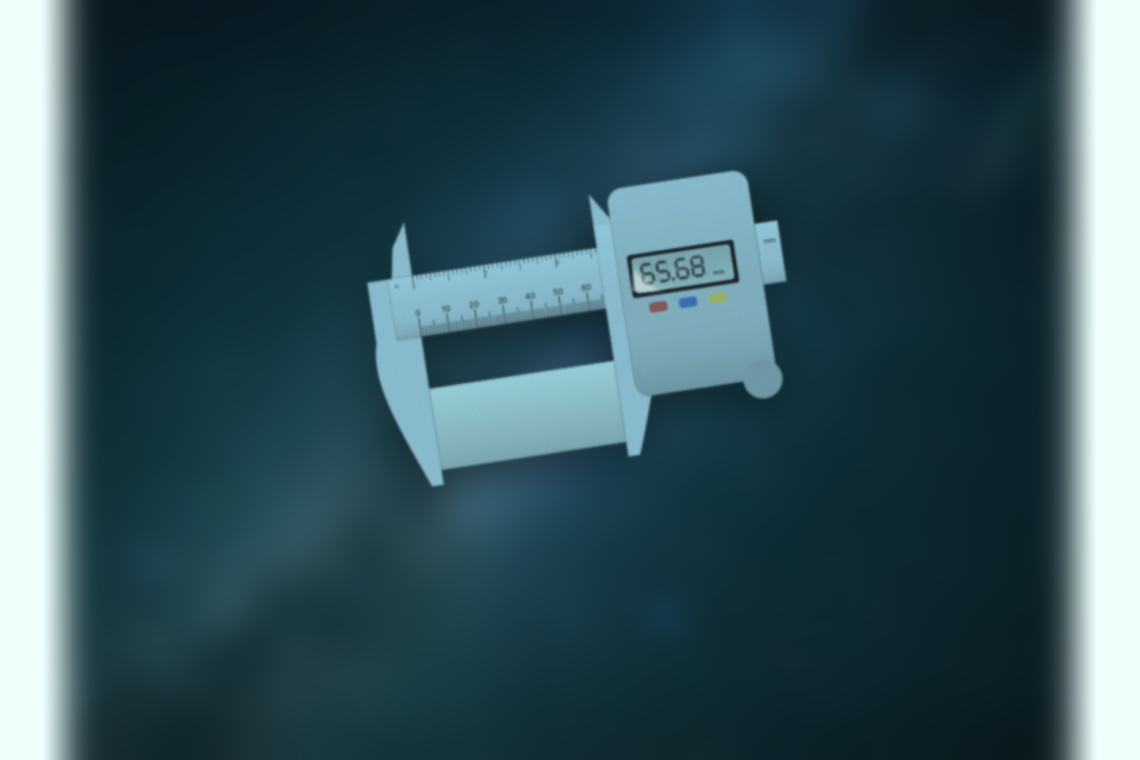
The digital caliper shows 65.68 mm
